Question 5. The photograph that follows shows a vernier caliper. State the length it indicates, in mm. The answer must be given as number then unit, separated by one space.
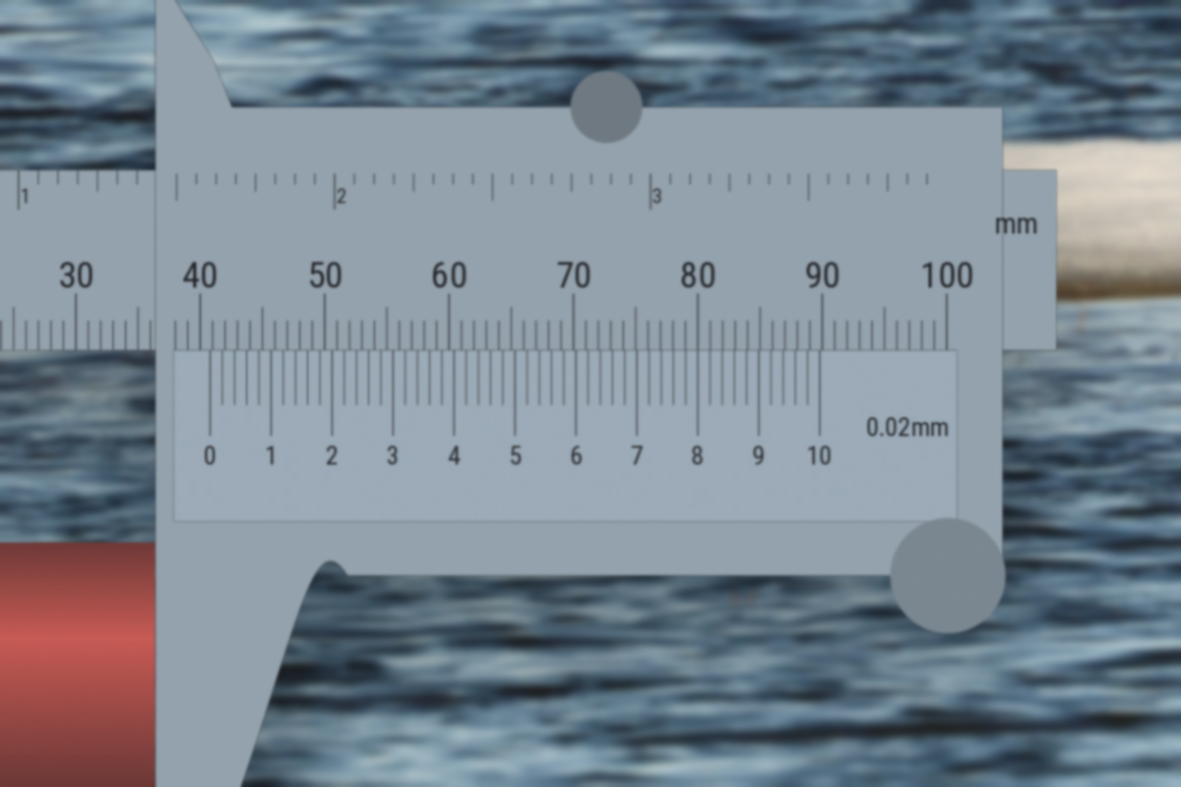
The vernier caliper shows 40.8 mm
